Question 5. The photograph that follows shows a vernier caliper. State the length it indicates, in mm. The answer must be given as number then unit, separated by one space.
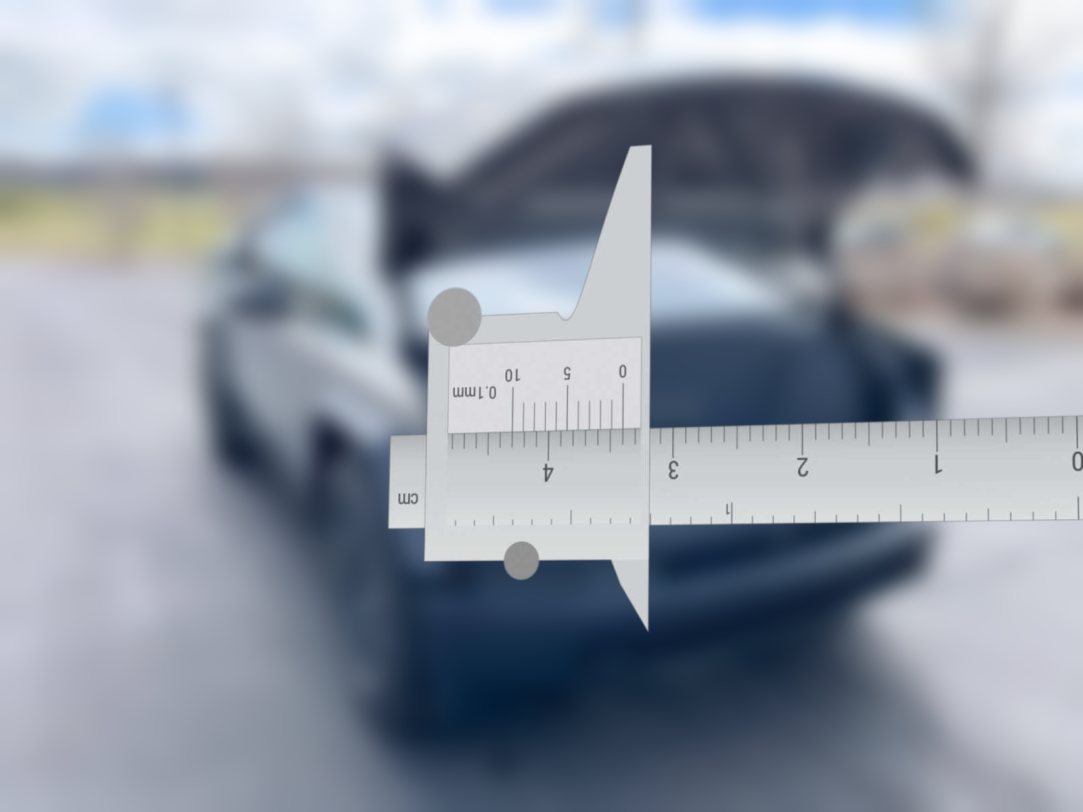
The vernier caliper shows 34.0 mm
